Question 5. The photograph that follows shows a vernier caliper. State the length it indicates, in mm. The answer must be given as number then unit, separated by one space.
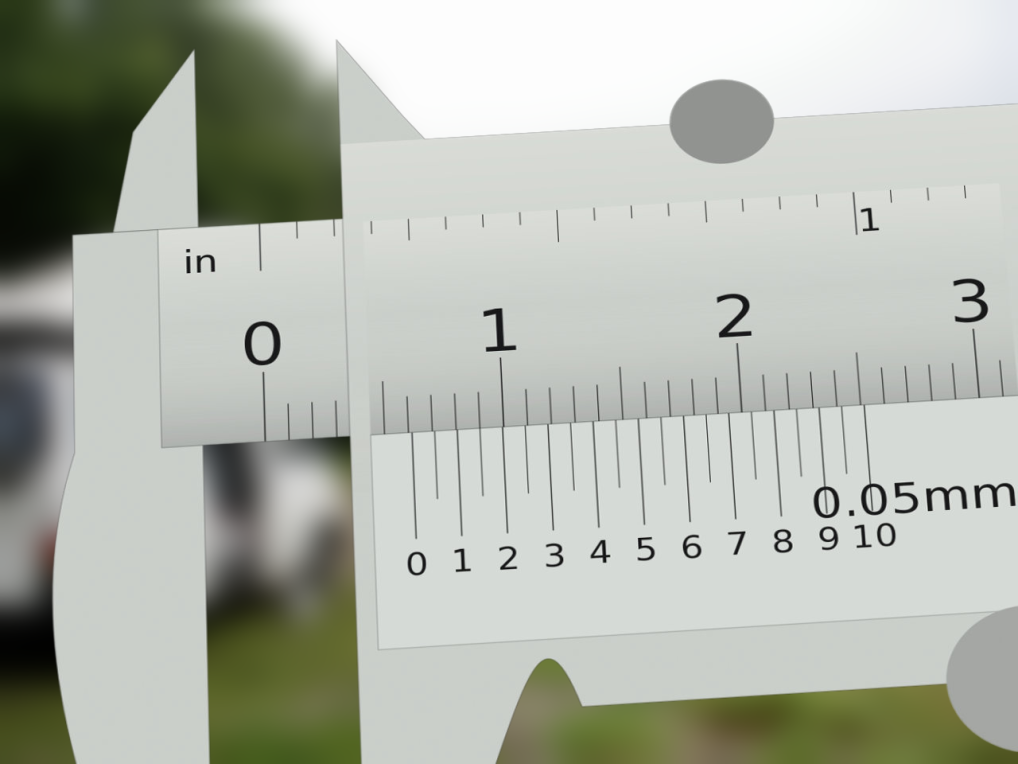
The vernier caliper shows 6.15 mm
